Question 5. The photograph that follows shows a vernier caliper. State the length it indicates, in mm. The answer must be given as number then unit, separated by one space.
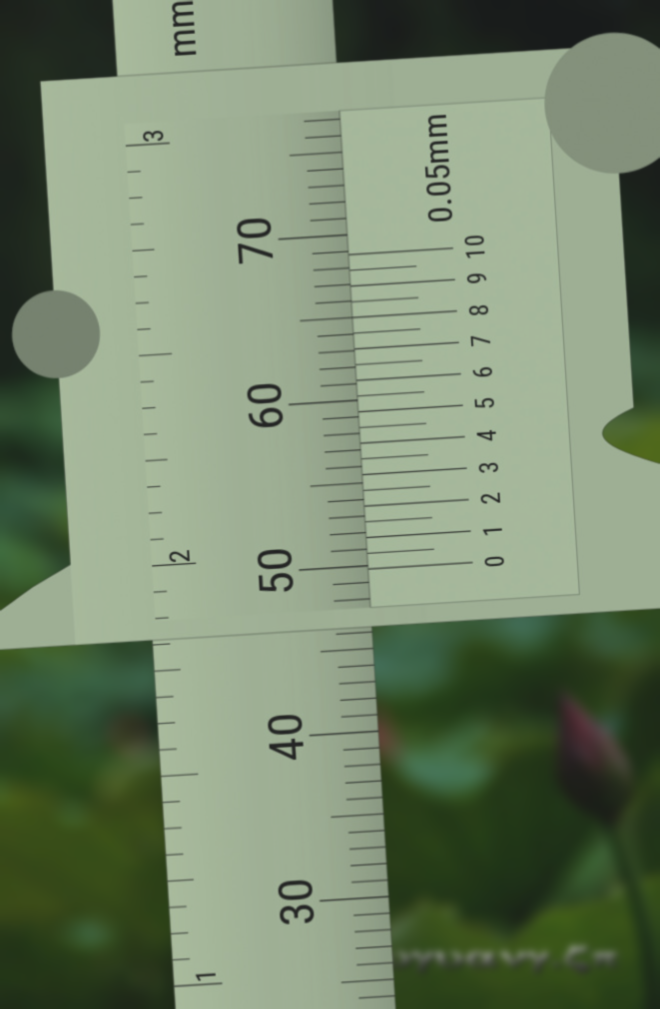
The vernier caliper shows 49.8 mm
